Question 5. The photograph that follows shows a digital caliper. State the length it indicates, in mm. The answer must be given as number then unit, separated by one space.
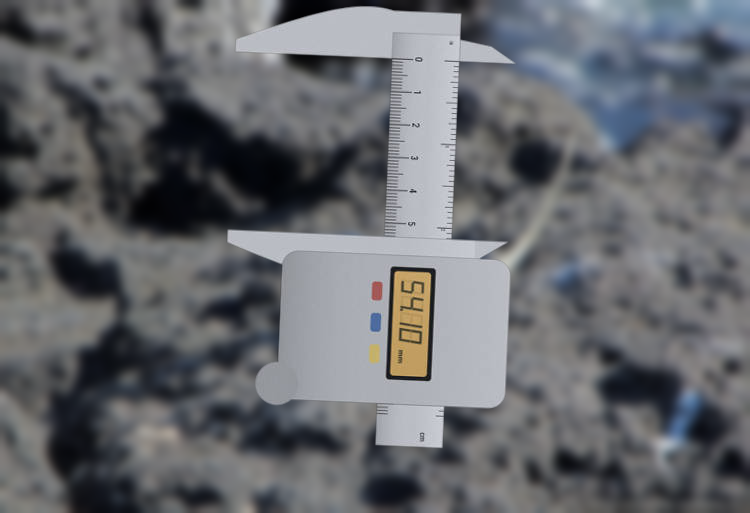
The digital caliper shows 54.10 mm
